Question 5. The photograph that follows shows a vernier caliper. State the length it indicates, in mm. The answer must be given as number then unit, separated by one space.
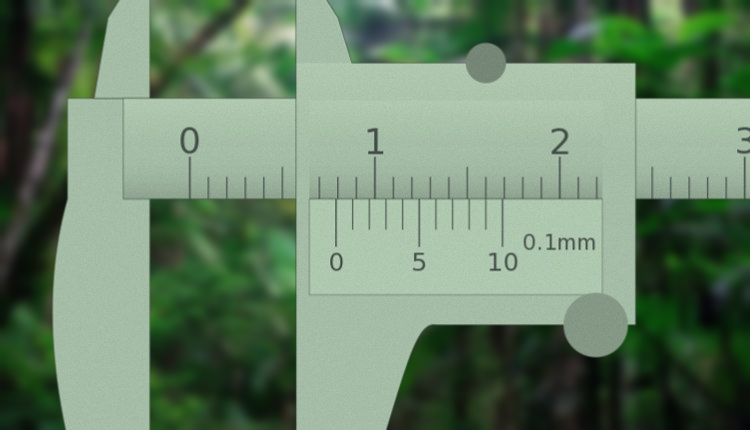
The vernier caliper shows 7.9 mm
